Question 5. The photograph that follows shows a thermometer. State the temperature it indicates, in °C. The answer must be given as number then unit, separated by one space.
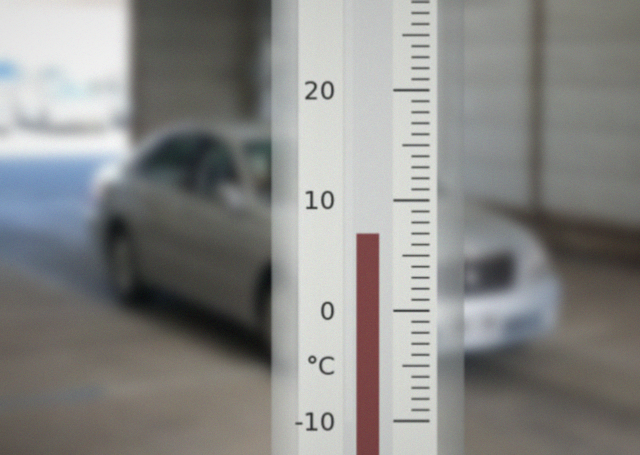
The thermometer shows 7 °C
